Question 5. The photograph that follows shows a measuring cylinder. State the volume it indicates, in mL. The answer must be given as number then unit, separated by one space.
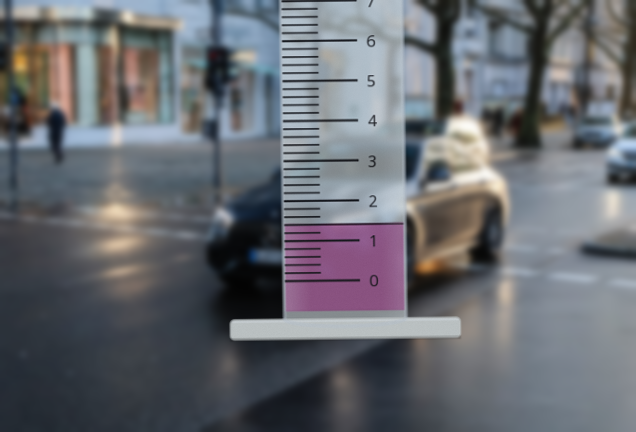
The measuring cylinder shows 1.4 mL
